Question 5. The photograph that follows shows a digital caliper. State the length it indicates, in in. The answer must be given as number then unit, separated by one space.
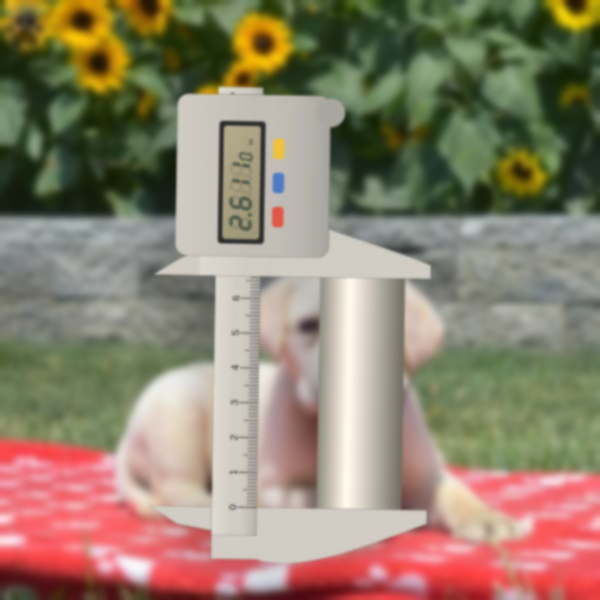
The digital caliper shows 2.6110 in
